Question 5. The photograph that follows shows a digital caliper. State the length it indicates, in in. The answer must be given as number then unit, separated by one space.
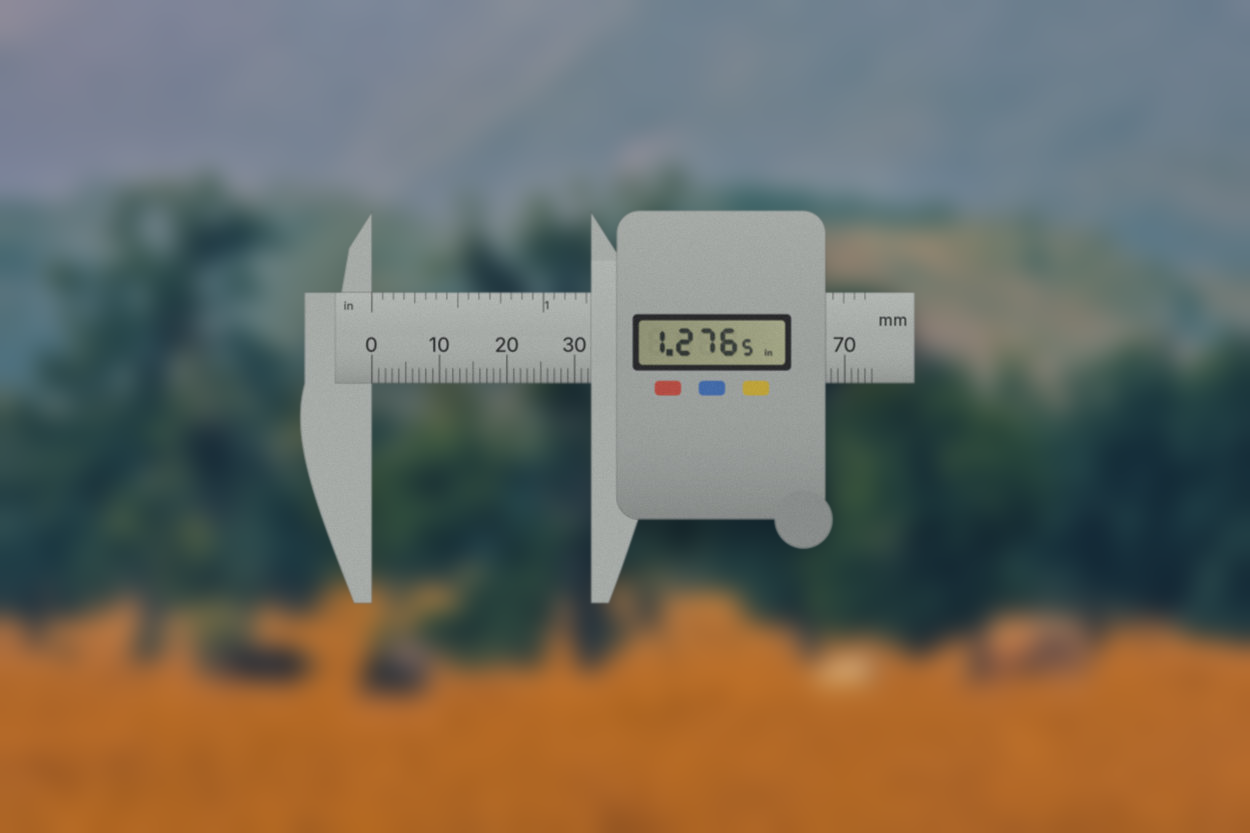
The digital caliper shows 1.2765 in
